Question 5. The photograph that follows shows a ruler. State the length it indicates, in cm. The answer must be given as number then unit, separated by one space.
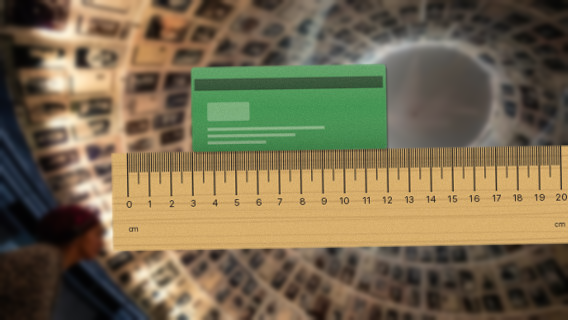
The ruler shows 9 cm
